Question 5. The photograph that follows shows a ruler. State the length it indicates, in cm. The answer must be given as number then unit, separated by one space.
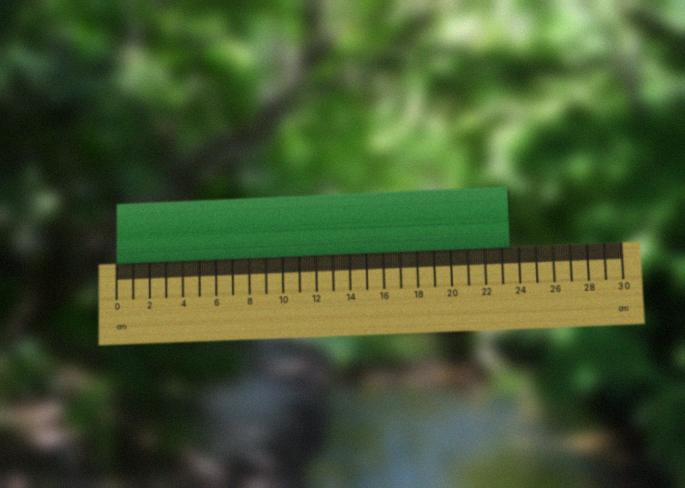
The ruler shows 23.5 cm
